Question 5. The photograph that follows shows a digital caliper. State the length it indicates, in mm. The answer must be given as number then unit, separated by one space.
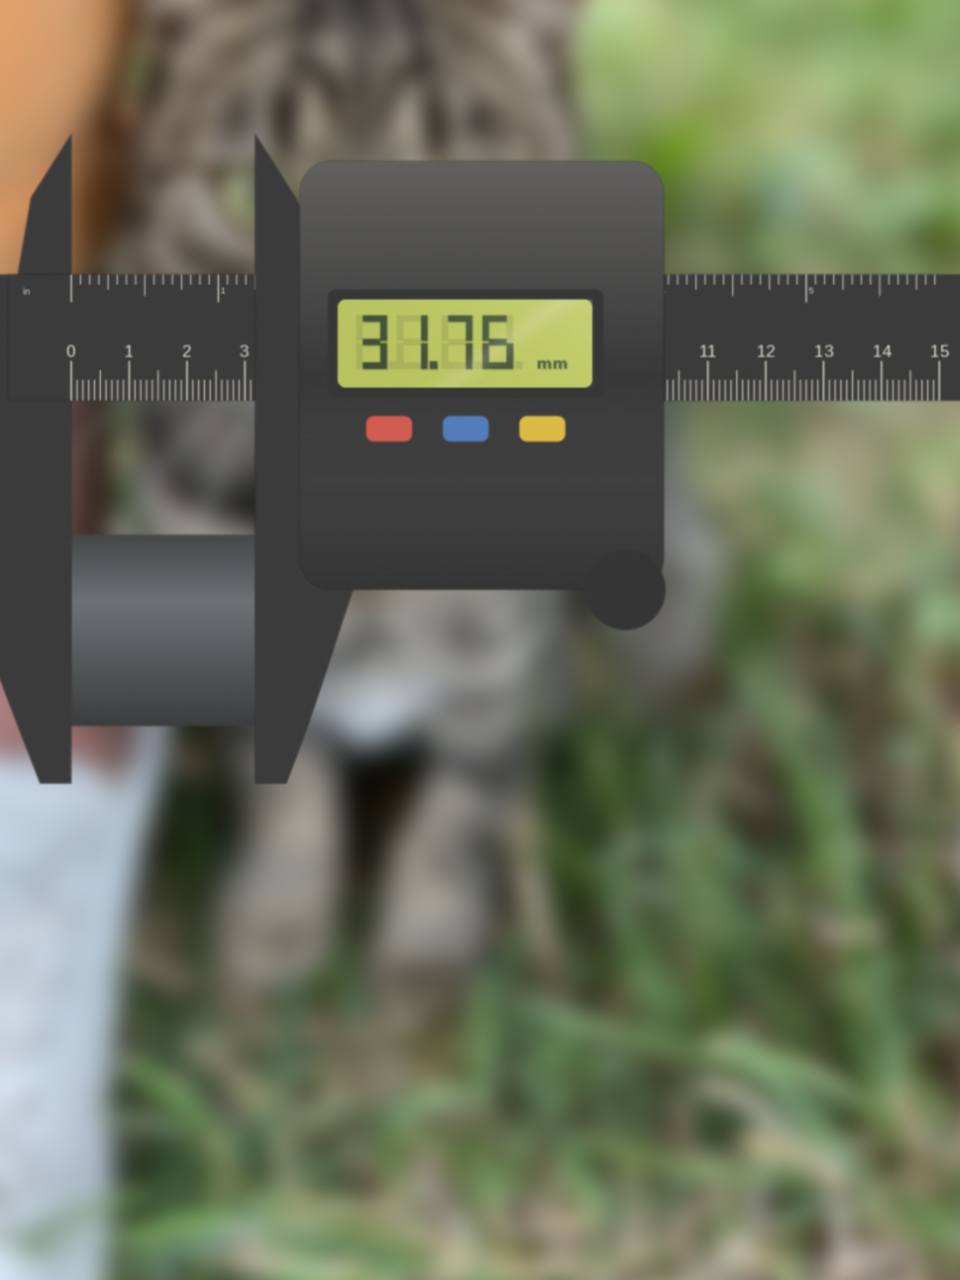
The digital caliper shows 31.76 mm
